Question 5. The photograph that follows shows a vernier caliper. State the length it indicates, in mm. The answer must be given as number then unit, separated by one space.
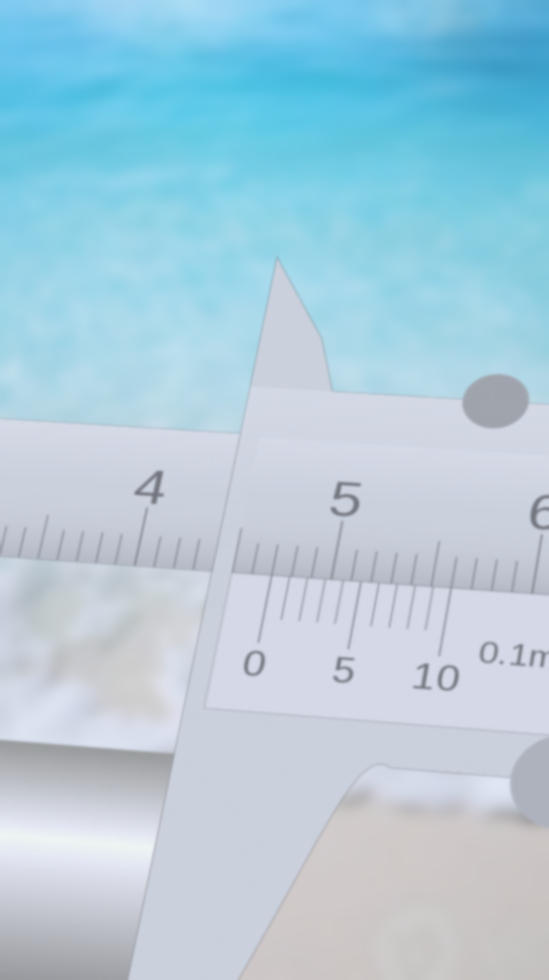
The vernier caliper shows 47.0 mm
